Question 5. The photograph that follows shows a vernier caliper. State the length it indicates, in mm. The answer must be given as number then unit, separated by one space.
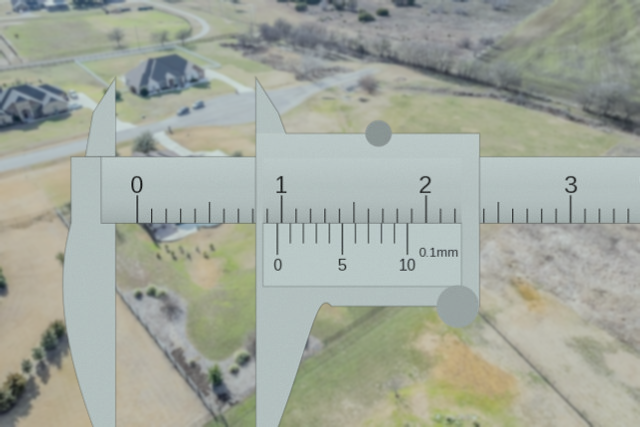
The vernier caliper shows 9.7 mm
